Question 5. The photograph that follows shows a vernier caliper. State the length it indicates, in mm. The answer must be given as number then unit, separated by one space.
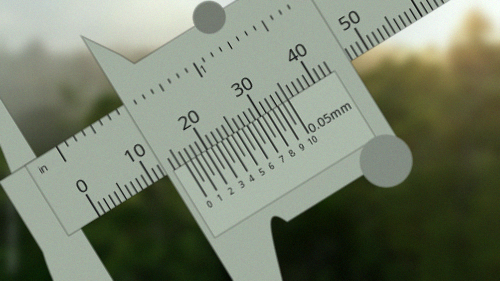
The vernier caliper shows 16.0 mm
